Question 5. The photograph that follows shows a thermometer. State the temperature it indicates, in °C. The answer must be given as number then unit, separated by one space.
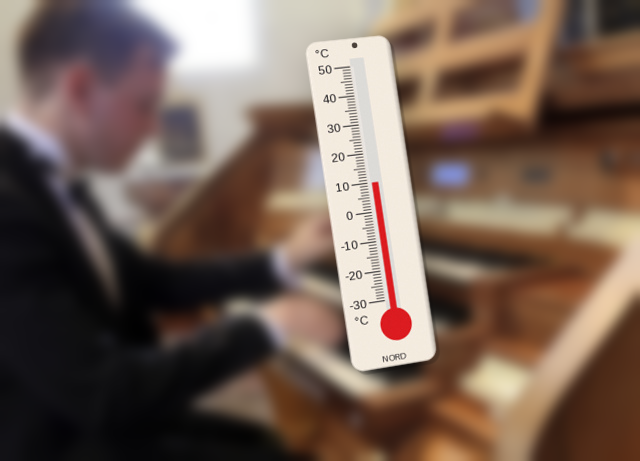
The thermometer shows 10 °C
